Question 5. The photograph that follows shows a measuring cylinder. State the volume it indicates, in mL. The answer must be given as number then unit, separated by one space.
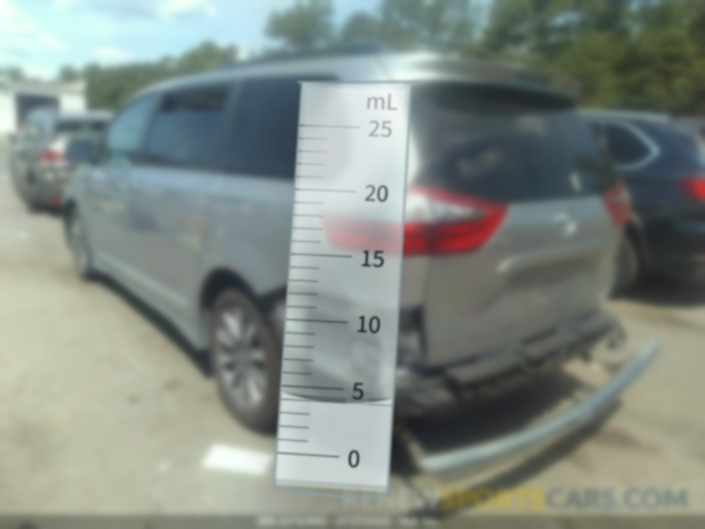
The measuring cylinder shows 4 mL
